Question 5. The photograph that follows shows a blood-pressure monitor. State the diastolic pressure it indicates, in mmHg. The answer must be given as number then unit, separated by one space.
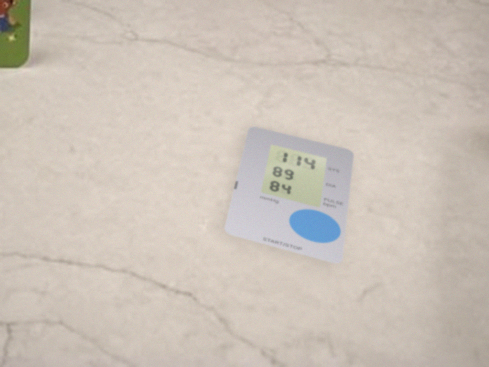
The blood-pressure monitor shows 89 mmHg
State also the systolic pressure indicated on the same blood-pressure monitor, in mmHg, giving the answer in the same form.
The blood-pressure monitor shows 114 mmHg
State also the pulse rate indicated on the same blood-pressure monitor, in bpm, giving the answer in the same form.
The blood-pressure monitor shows 84 bpm
